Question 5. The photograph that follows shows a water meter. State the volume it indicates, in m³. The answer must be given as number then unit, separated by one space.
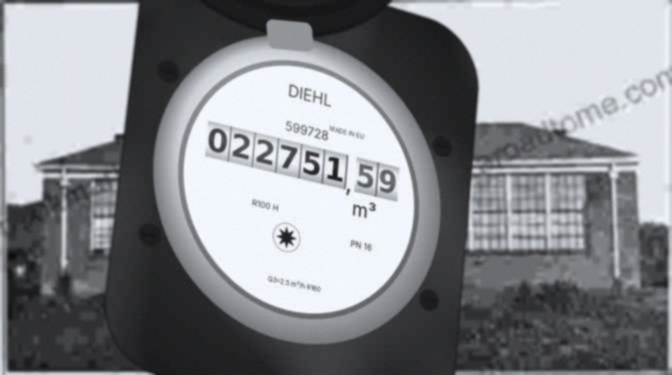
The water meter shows 22751.59 m³
